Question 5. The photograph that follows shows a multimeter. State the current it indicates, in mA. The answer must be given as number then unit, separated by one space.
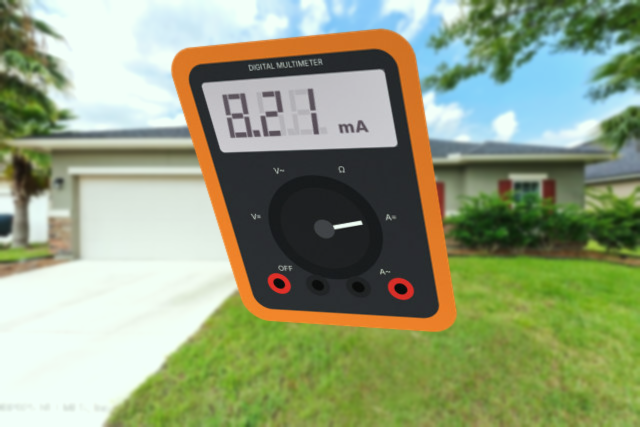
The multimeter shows 8.21 mA
